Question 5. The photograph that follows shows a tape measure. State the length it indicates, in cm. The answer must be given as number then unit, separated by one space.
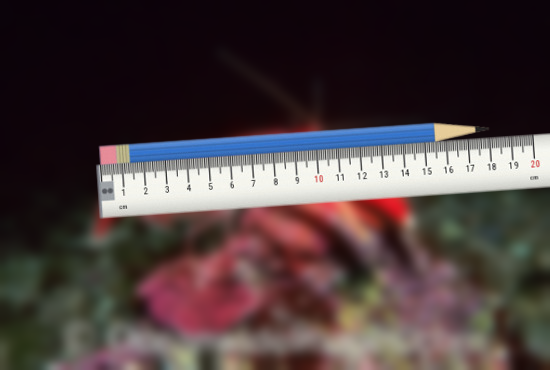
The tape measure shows 18 cm
